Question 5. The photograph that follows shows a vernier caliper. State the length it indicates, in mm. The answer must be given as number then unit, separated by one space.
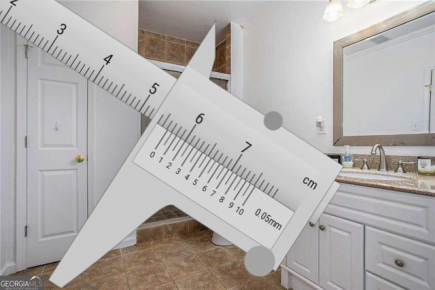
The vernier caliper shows 56.2 mm
